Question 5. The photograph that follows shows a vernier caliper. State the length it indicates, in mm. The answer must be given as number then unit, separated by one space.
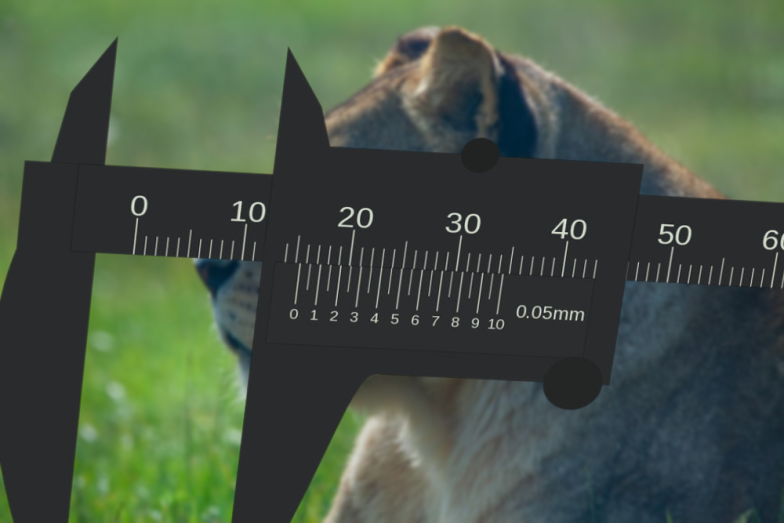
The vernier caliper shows 15.4 mm
